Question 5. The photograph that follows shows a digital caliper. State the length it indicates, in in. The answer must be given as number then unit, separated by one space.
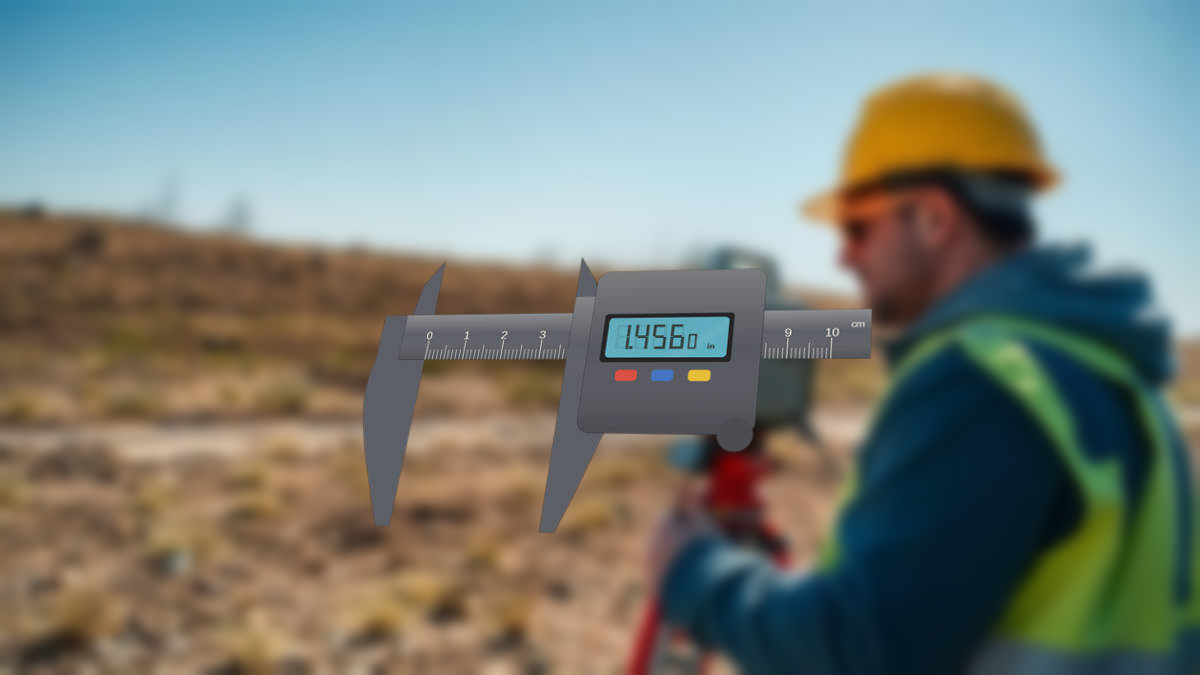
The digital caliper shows 1.4560 in
